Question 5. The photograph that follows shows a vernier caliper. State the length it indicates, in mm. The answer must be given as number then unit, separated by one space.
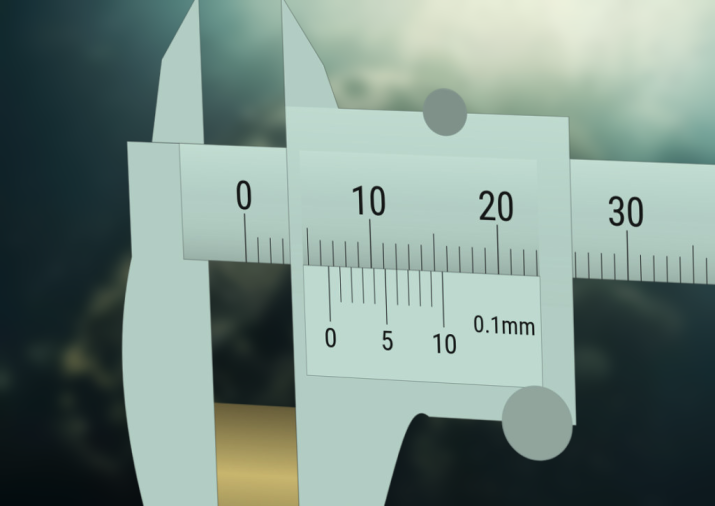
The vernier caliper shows 6.6 mm
